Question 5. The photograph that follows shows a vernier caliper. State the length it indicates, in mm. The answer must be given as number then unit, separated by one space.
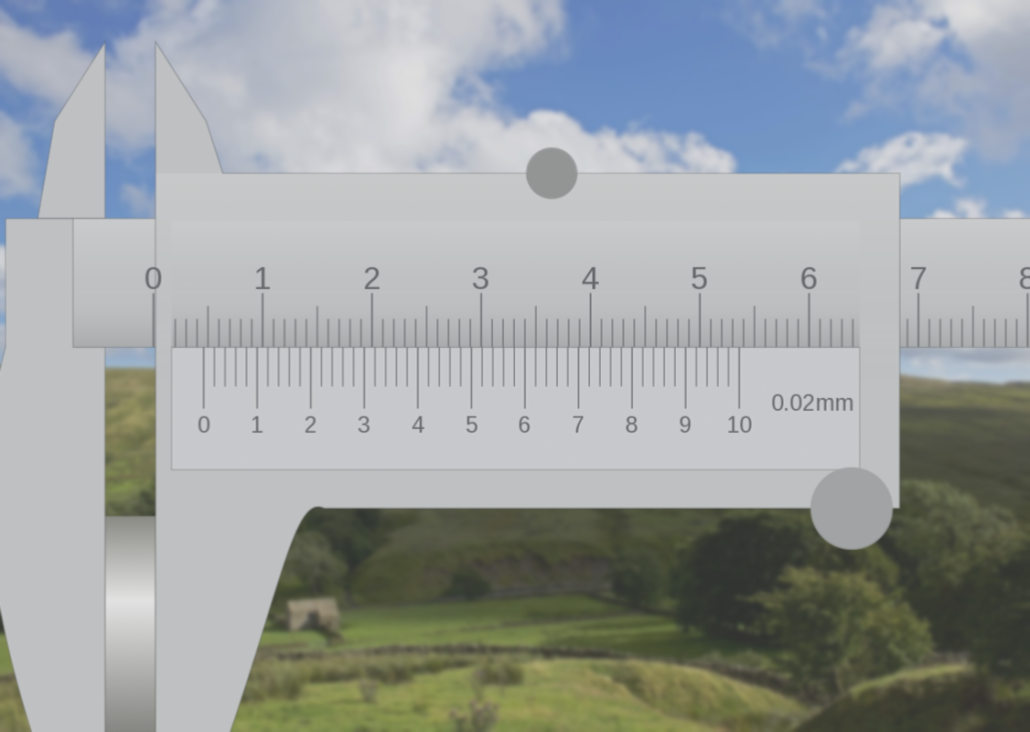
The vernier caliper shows 4.6 mm
